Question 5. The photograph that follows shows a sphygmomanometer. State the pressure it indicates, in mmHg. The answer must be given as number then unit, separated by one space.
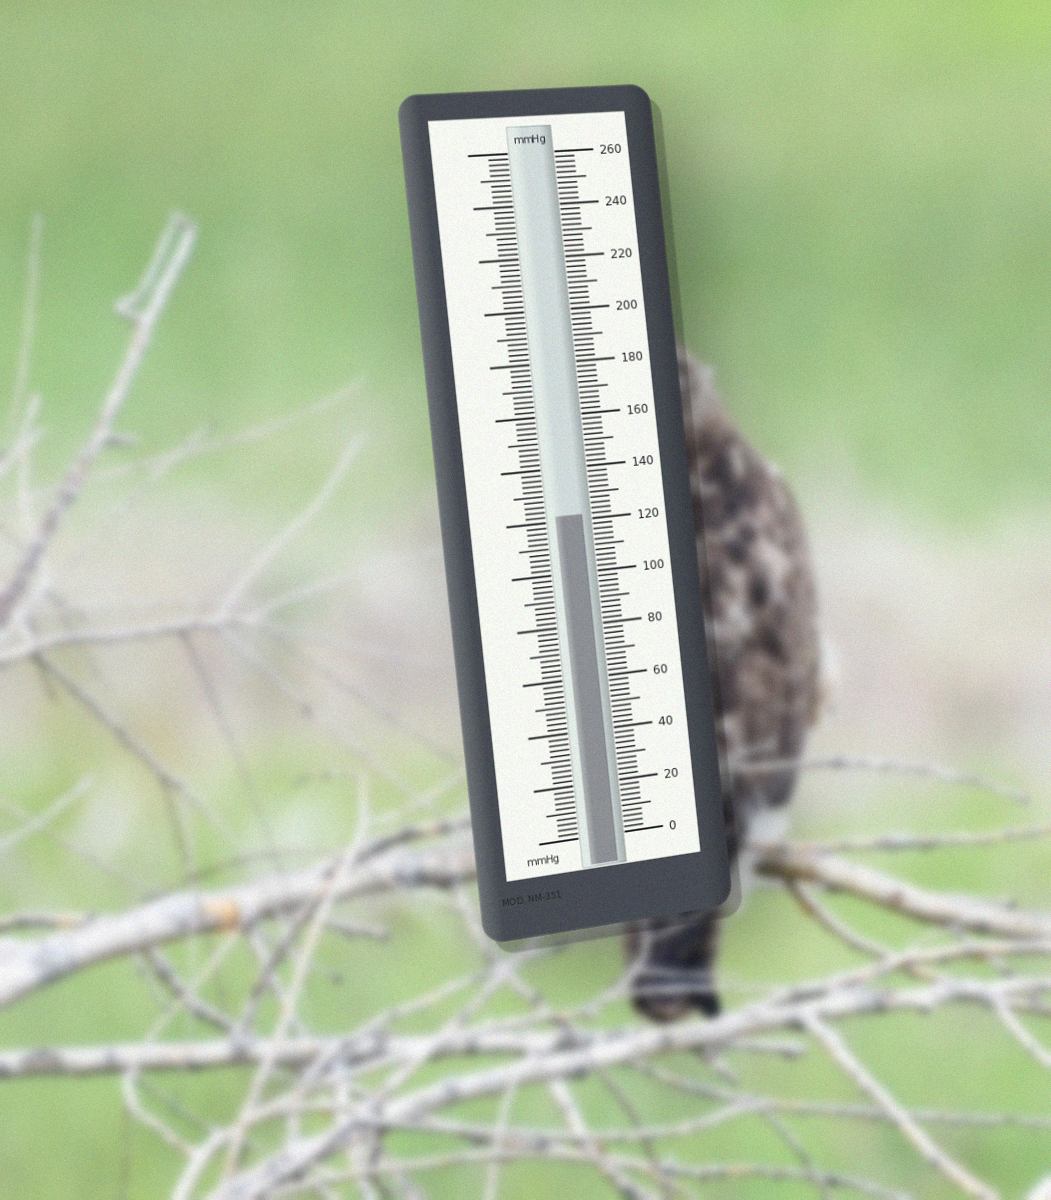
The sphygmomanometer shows 122 mmHg
